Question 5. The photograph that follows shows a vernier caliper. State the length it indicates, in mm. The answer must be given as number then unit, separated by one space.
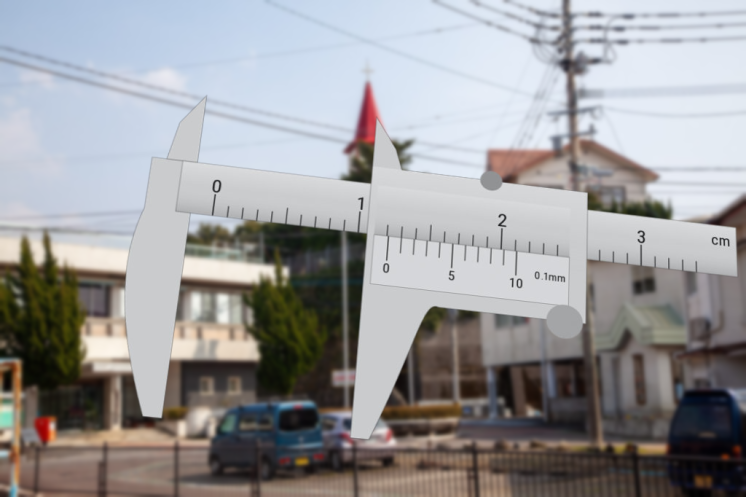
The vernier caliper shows 12.1 mm
